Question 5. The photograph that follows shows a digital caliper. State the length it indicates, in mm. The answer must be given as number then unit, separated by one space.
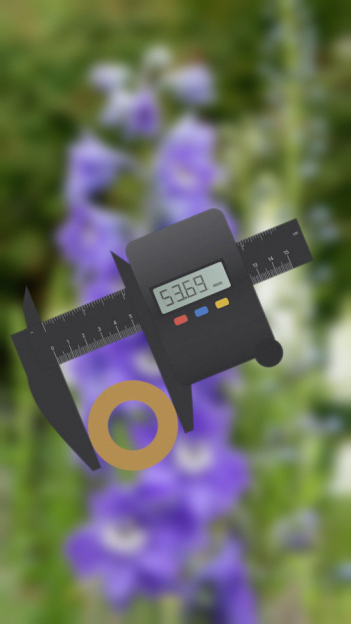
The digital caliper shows 53.69 mm
